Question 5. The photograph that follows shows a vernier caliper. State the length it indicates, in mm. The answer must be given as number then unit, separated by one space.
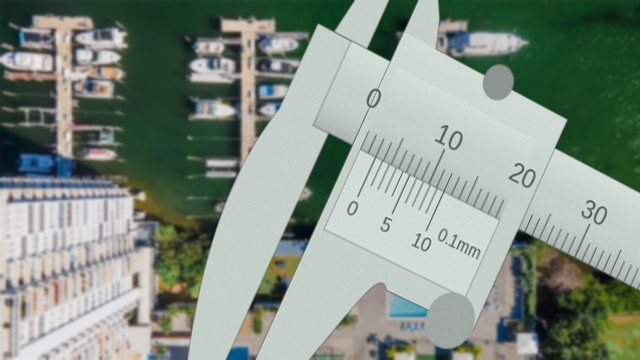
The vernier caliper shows 3.0 mm
